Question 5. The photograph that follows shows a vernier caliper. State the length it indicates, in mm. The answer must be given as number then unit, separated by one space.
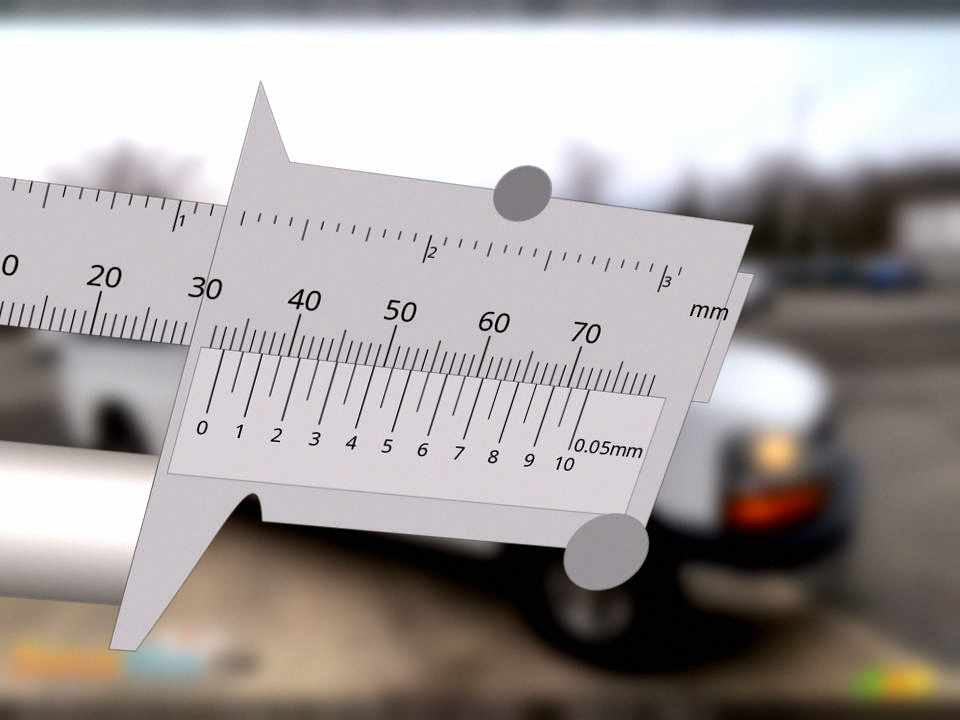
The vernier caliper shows 33.4 mm
